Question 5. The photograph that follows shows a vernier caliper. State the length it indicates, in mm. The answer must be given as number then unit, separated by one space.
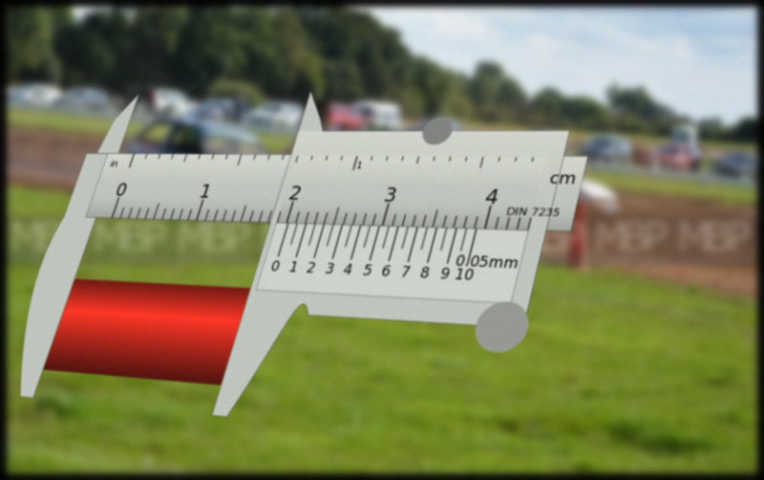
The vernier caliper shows 20.2 mm
